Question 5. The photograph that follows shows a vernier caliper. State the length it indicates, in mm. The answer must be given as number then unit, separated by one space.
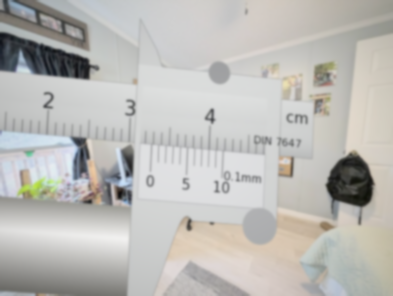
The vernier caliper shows 32.8 mm
